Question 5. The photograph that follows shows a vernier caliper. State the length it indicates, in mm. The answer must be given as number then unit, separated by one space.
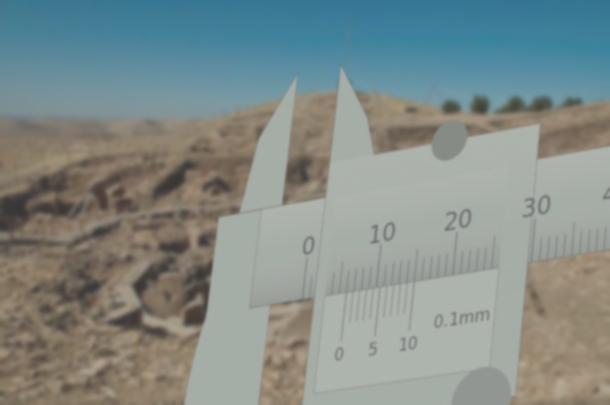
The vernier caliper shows 6.0 mm
